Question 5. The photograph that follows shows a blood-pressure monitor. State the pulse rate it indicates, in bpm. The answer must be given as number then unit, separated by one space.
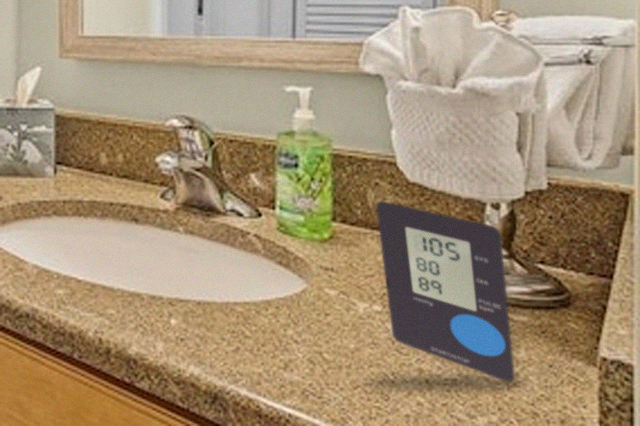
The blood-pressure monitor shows 89 bpm
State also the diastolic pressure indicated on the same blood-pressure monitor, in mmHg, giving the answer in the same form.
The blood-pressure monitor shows 80 mmHg
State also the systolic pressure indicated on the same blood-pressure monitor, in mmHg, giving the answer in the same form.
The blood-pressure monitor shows 105 mmHg
